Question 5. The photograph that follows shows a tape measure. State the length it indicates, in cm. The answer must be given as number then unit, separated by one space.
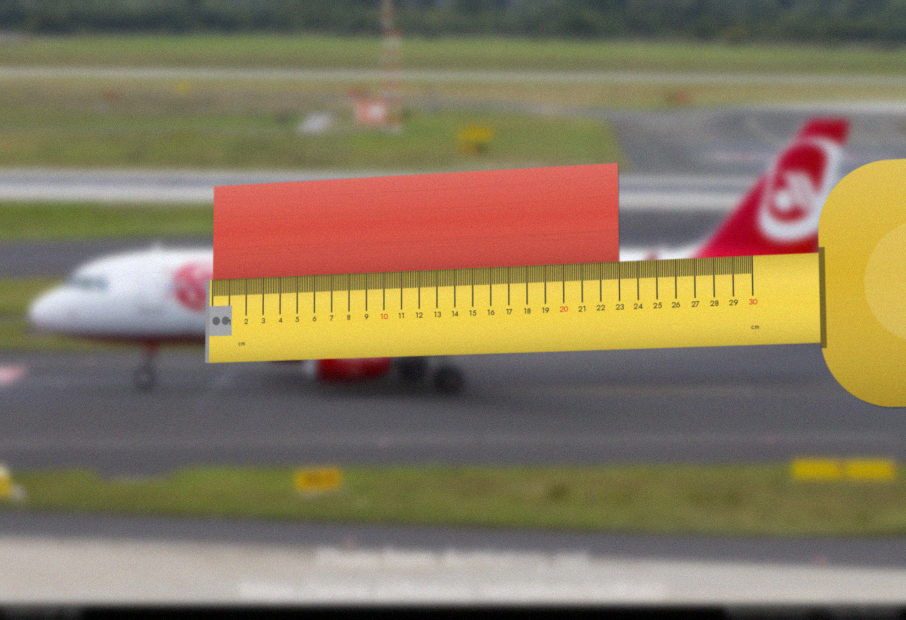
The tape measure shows 23 cm
